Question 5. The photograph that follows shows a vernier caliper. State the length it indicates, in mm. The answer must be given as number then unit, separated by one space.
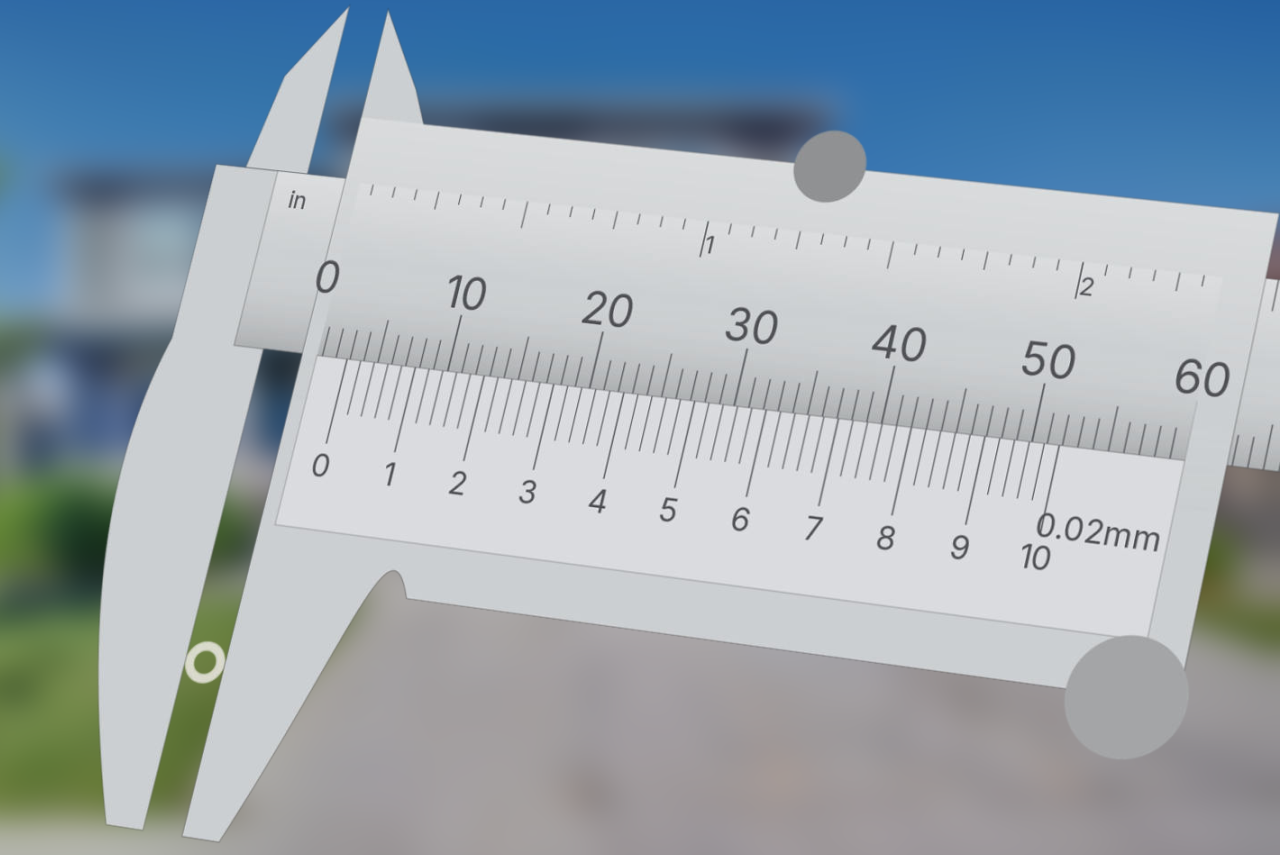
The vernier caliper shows 2.8 mm
